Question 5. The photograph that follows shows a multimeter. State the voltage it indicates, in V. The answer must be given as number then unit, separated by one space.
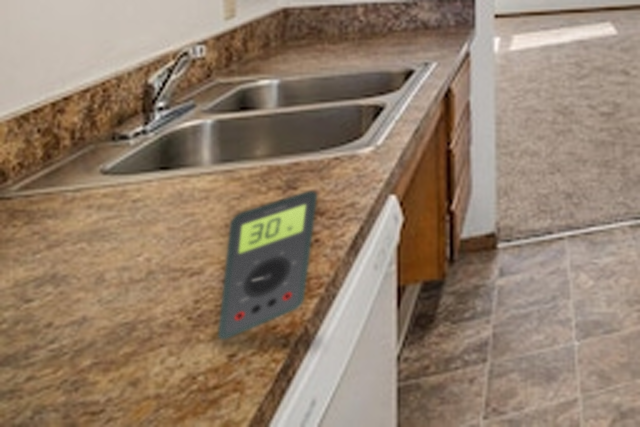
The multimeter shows 30 V
